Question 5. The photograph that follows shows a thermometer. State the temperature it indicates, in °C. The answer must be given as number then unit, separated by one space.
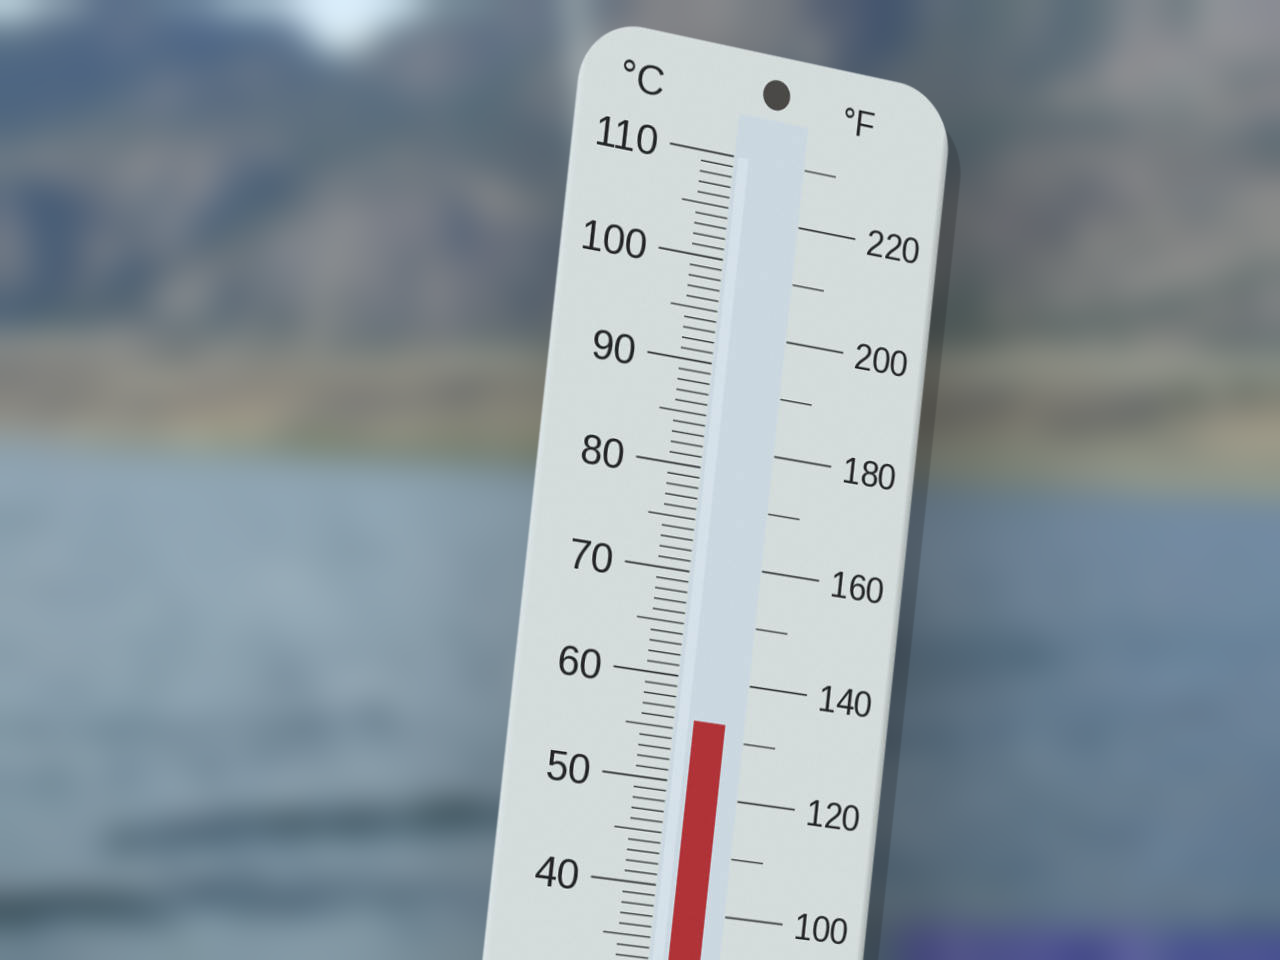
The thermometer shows 56 °C
